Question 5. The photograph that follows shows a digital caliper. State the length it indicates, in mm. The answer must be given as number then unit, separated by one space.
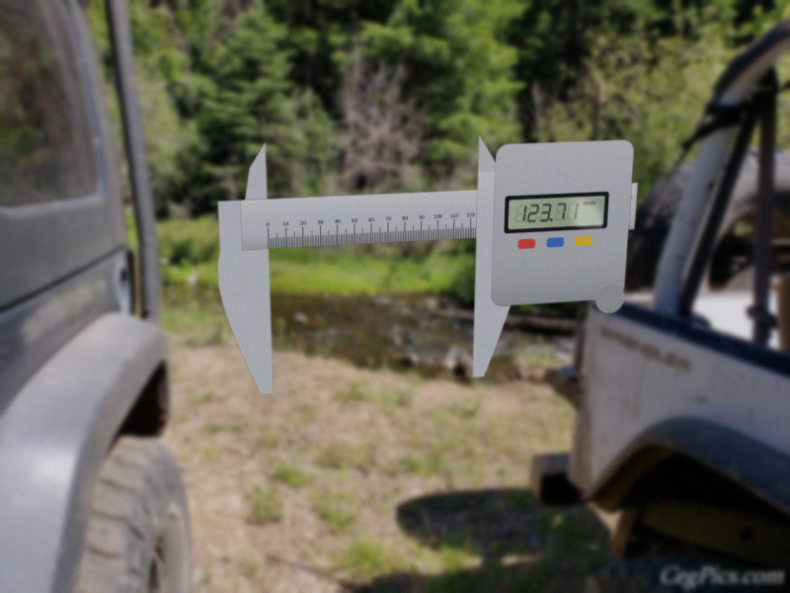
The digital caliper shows 123.71 mm
